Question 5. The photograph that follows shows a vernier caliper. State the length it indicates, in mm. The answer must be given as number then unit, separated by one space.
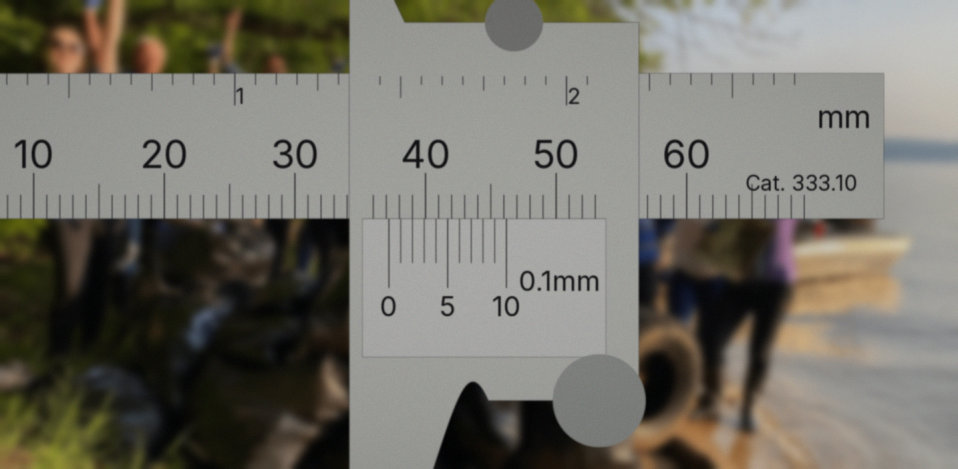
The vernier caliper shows 37.2 mm
